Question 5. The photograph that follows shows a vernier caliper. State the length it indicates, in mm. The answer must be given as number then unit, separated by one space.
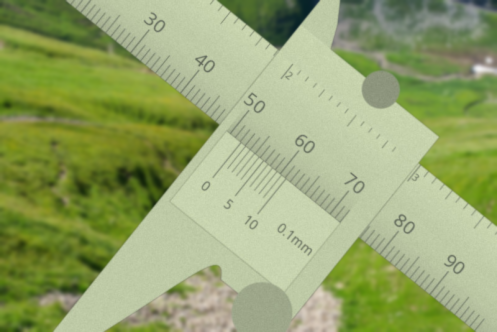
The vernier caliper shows 52.2 mm
